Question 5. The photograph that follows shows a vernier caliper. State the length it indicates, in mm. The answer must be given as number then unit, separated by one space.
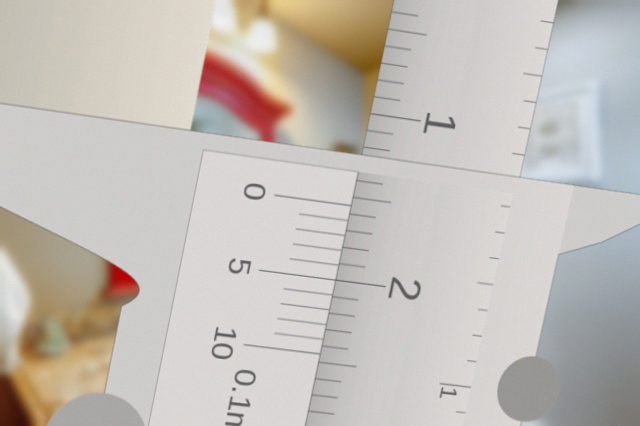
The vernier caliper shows 15.5 mm
